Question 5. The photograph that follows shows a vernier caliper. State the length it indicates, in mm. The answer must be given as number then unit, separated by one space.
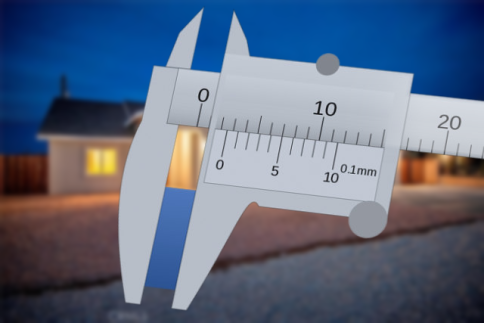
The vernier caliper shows 2.5 mm
